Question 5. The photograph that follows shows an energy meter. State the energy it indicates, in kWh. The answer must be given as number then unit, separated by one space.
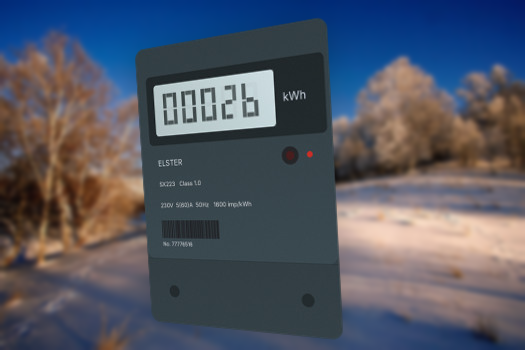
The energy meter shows 26 kWh
